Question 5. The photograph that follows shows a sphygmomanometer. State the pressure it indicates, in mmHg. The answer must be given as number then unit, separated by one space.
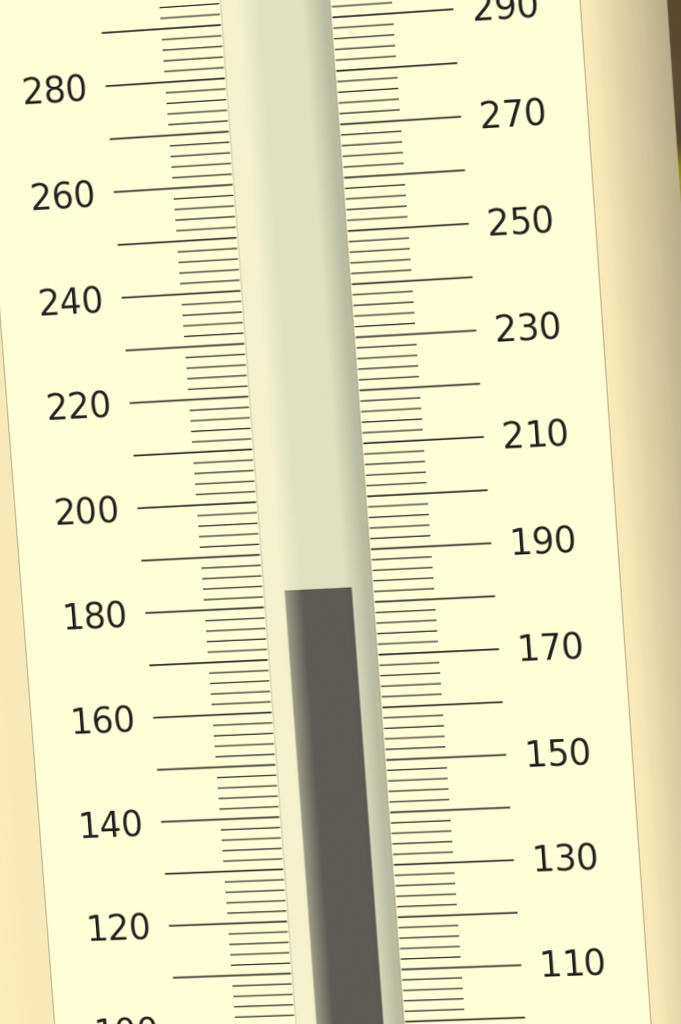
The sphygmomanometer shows 183 mmHg
